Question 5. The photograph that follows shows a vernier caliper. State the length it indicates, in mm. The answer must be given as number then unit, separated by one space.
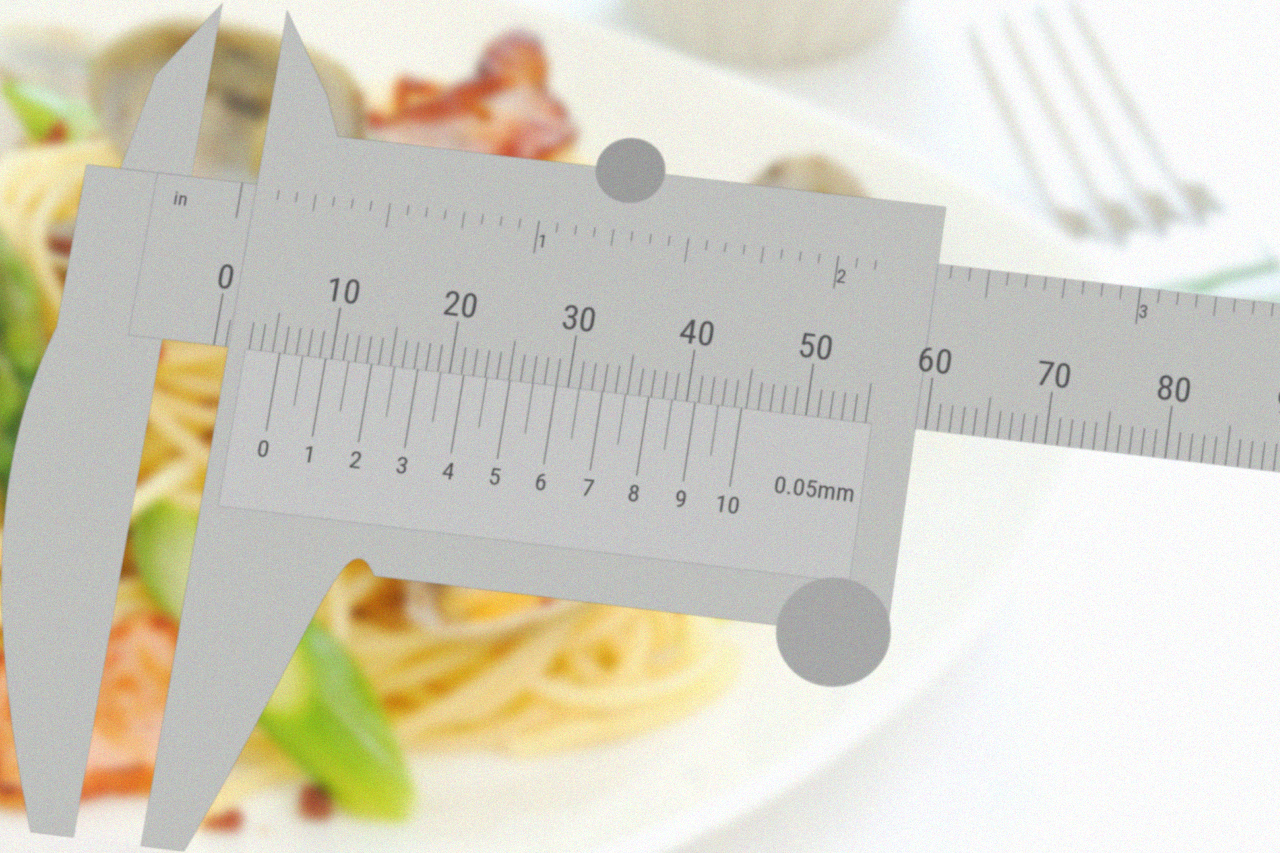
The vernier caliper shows 5.6 mm
